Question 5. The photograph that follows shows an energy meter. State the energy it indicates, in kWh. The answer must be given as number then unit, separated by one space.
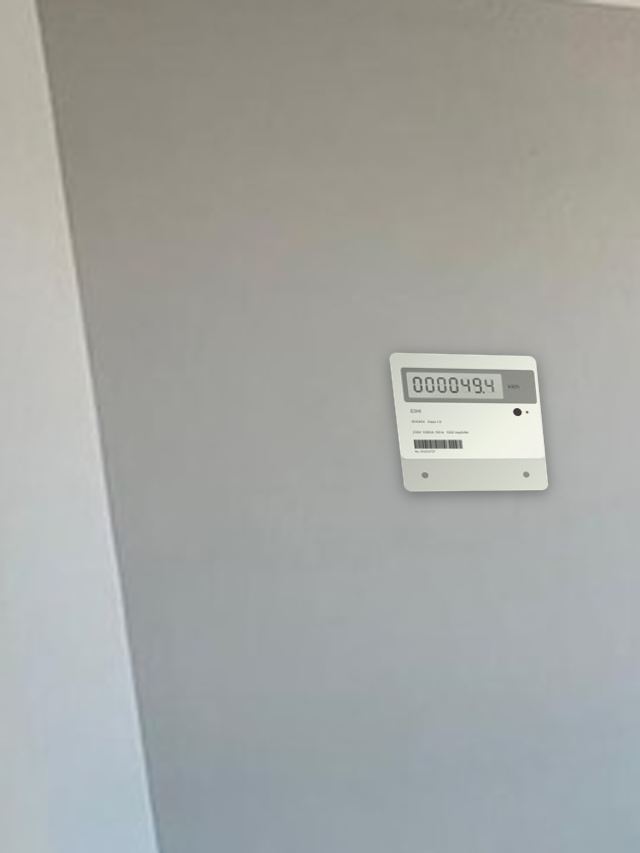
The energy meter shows 49.4 kWh
